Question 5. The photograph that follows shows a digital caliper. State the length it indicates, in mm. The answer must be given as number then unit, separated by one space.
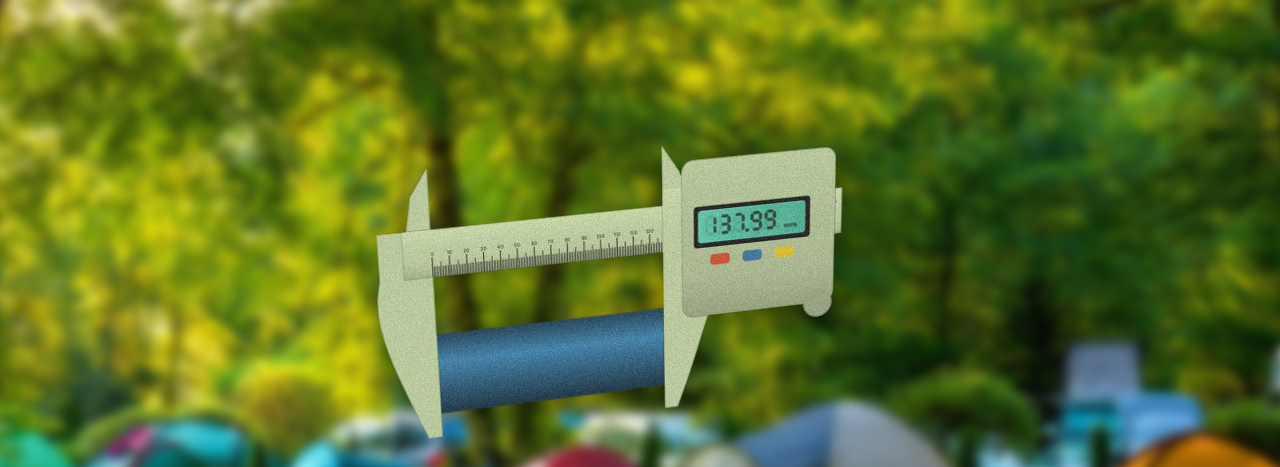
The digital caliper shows 137.99 mm
